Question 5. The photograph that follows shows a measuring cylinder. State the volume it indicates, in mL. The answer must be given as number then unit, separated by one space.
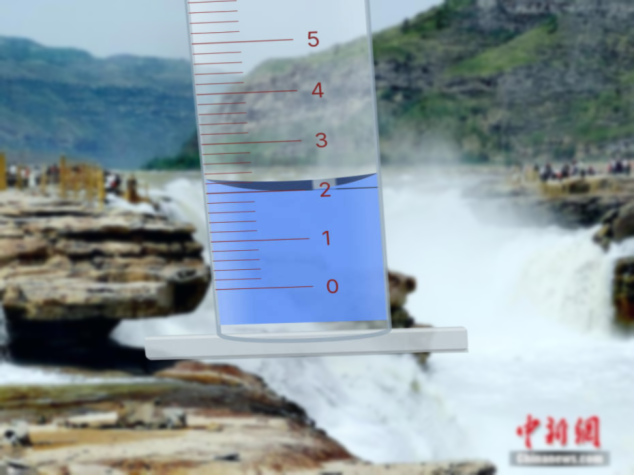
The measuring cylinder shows 2 mL
